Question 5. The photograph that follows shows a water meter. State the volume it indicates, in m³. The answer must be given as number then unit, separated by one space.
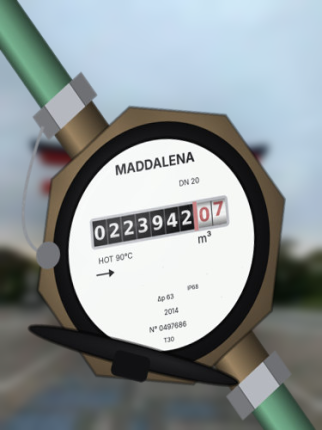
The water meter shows 223942.07 m³
